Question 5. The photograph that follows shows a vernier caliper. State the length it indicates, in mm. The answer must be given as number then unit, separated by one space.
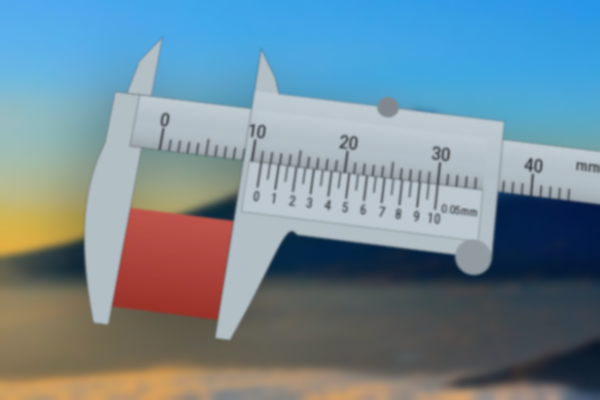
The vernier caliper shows 11.0 mm
